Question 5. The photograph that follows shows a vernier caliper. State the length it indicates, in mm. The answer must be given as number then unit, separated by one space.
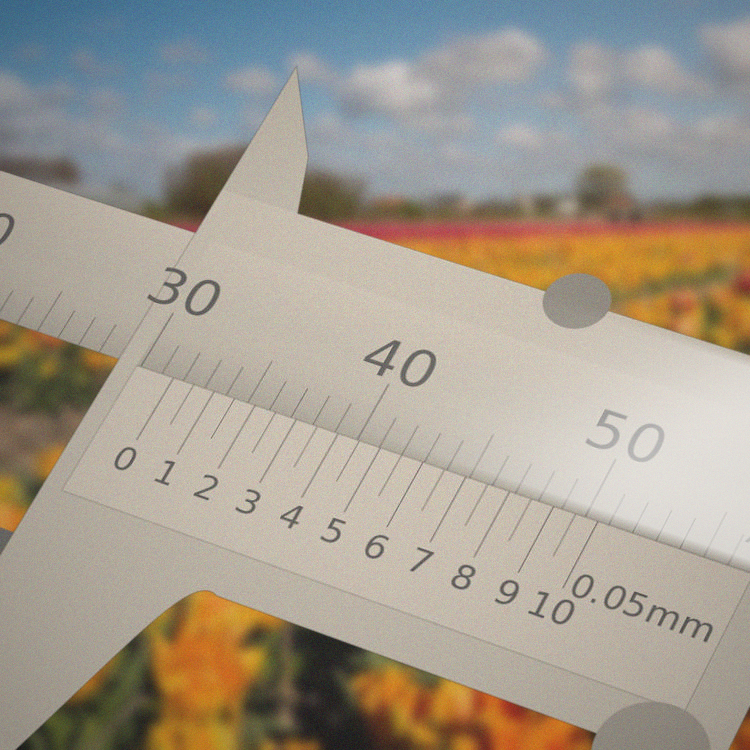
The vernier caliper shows 31.55 mm
